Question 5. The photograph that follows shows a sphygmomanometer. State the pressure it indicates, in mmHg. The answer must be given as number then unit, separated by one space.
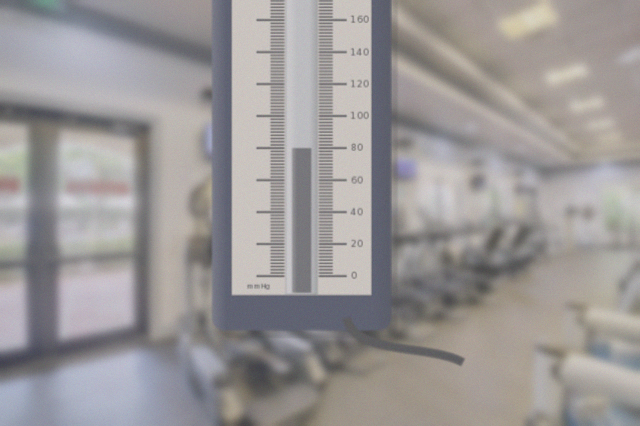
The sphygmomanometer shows 80 mmHg
